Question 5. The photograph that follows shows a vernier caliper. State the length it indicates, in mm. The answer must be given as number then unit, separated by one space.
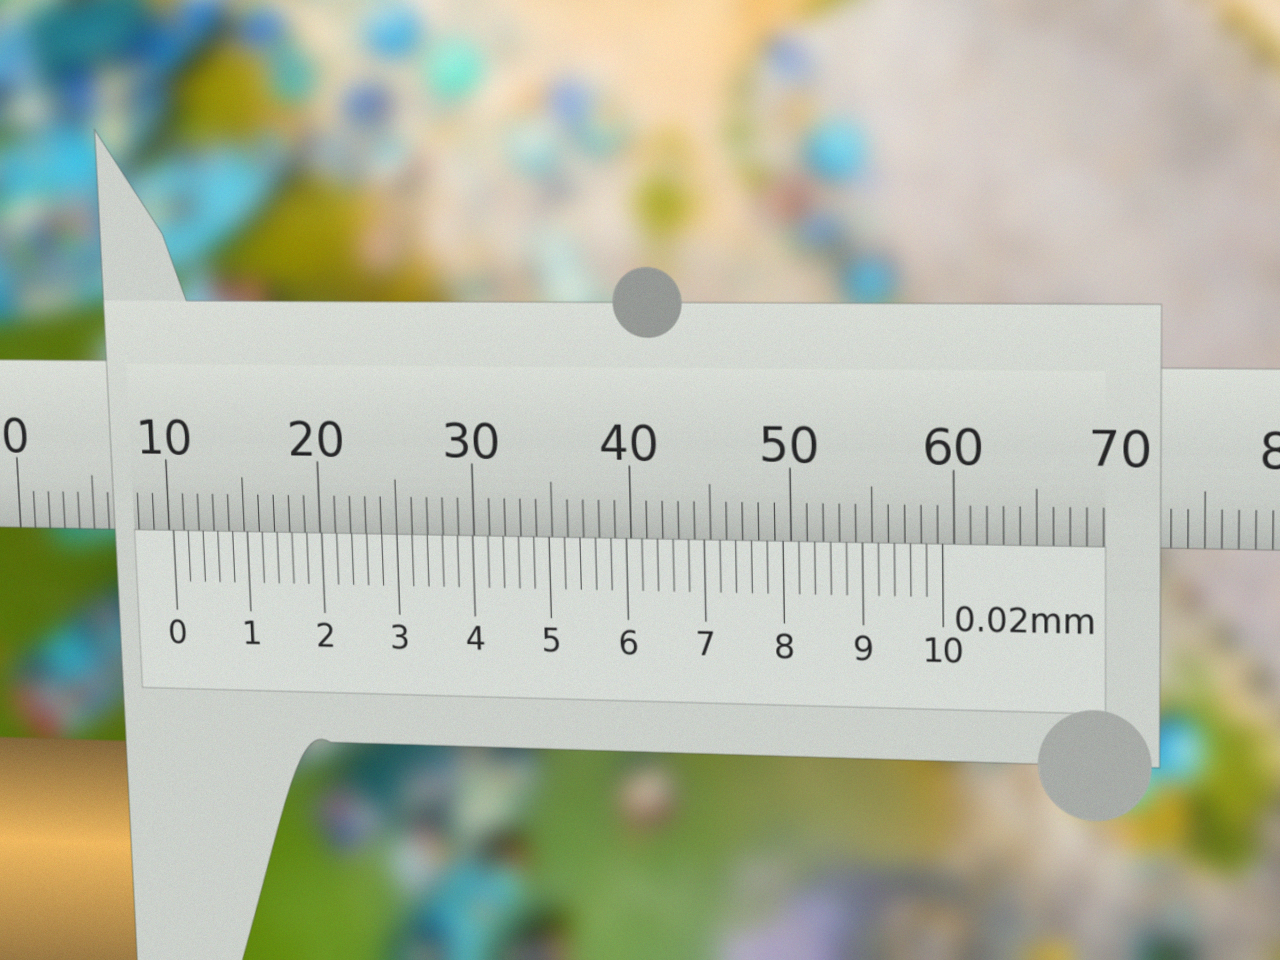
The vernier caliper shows 10.3 mm
